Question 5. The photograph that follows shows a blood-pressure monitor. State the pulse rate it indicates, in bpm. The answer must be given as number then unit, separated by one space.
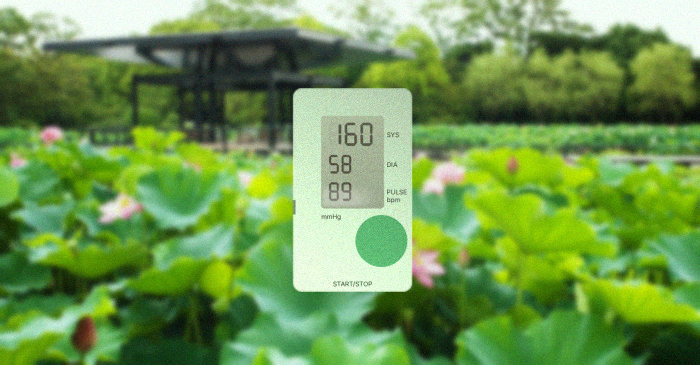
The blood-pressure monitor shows 89 bpm
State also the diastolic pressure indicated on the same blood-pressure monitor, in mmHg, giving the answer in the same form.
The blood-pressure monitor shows 58 mmHg
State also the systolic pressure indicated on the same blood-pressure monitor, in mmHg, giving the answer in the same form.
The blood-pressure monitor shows 160 mmHg
